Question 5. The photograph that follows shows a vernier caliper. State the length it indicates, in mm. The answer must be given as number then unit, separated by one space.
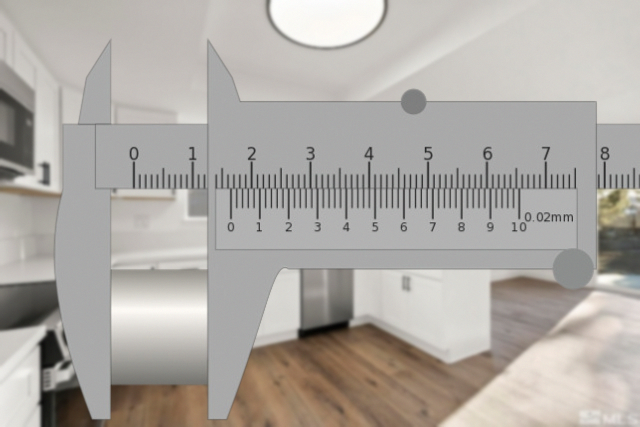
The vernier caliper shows 16.5 mm
